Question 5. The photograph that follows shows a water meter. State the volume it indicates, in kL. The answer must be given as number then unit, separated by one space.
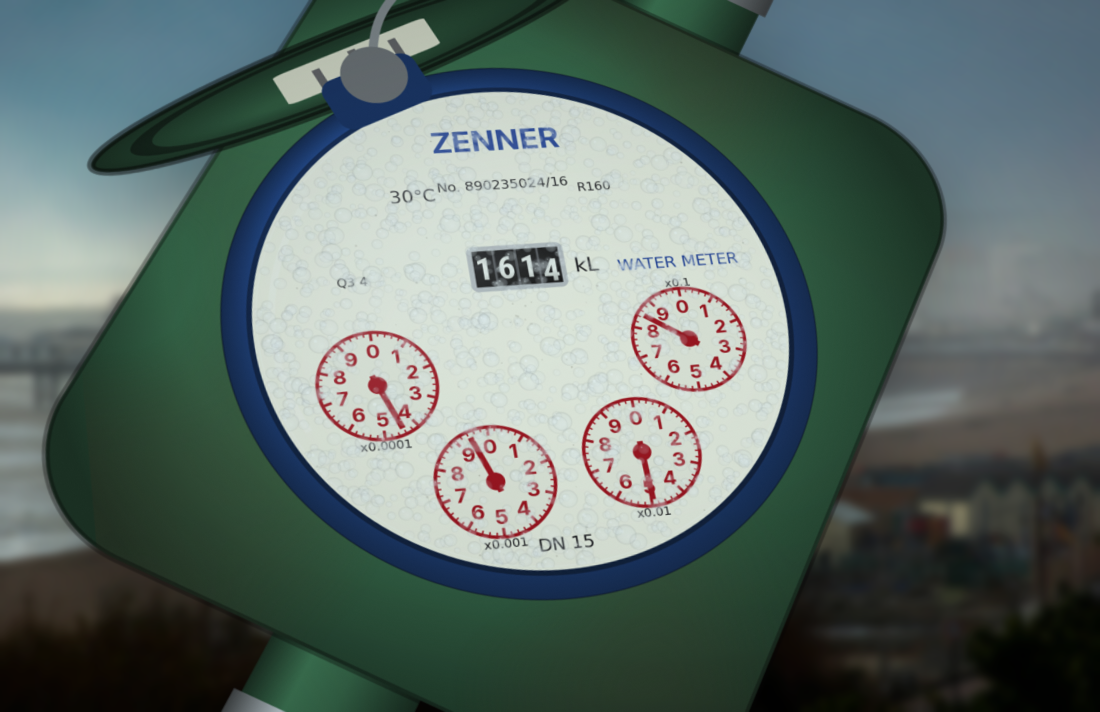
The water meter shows 1613.8494 kL
